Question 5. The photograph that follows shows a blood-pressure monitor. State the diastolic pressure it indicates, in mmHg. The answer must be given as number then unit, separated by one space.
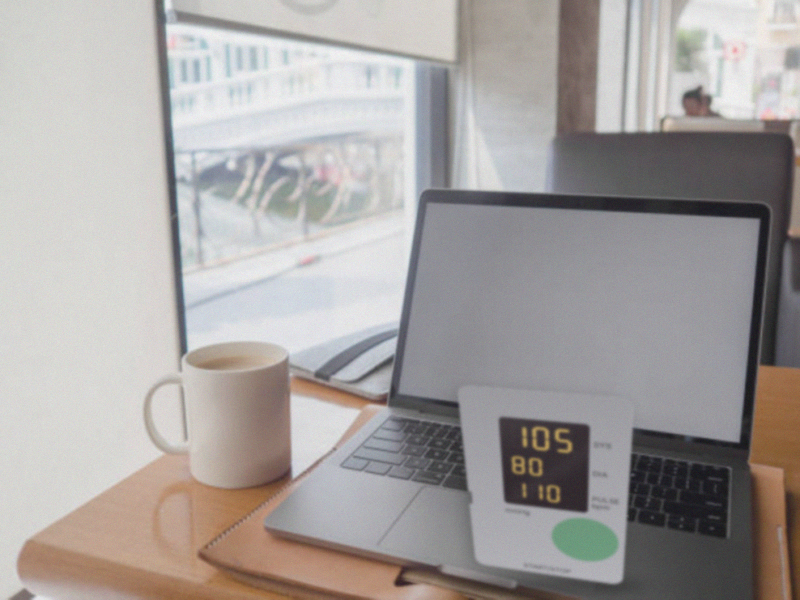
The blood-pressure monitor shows 80 mmHg
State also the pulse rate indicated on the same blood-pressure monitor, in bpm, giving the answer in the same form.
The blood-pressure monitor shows 110 bpm
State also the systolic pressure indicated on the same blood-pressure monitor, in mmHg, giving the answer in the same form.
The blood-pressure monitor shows 105 mmHg
